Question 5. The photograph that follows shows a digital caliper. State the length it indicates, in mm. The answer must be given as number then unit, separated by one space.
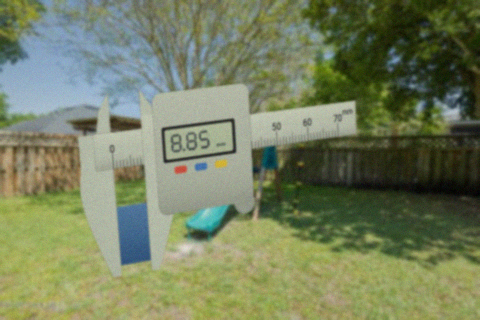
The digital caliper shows 8.85 mm
